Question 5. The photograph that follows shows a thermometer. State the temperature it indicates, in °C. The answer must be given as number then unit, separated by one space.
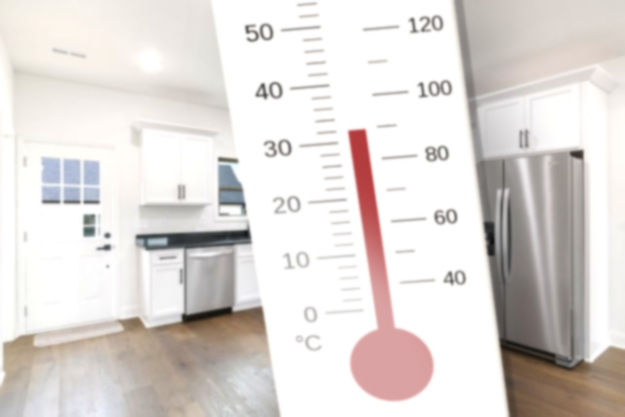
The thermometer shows 32 °C
